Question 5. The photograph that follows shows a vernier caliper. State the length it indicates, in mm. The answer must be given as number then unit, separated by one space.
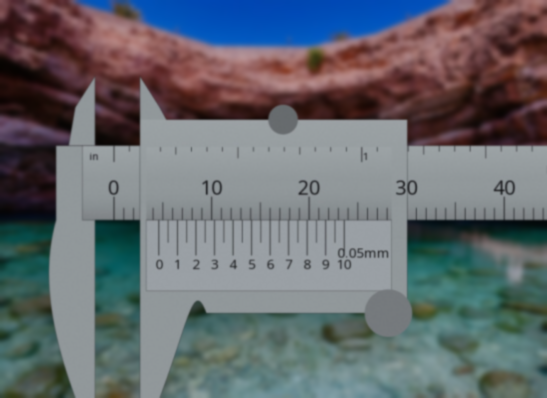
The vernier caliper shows 4.6 mm
